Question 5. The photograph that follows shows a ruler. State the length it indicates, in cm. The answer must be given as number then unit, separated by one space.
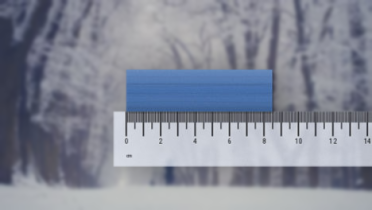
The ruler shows 8.5 cm
